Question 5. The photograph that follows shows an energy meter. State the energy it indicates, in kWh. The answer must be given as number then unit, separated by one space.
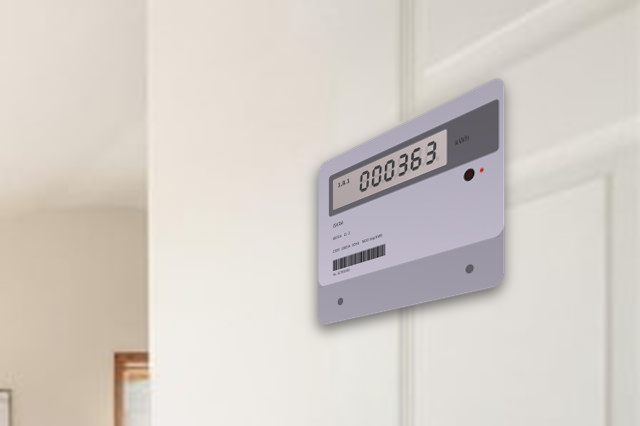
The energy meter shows 363 kWh
